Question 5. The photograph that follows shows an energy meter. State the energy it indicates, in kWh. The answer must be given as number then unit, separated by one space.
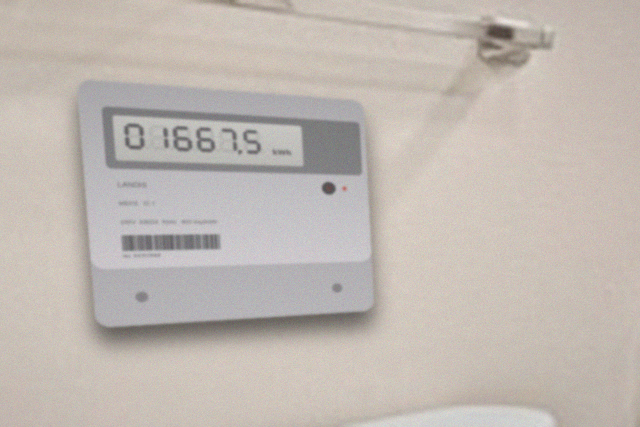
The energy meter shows 1667.5 kWh
